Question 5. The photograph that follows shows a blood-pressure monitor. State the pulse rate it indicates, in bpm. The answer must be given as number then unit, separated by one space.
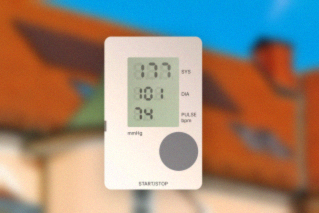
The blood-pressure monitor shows 74 bpm
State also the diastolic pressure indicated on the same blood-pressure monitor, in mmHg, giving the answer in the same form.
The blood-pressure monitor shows 101 mmHg
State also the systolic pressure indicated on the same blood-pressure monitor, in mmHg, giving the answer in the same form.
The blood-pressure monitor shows 177 mmHg
